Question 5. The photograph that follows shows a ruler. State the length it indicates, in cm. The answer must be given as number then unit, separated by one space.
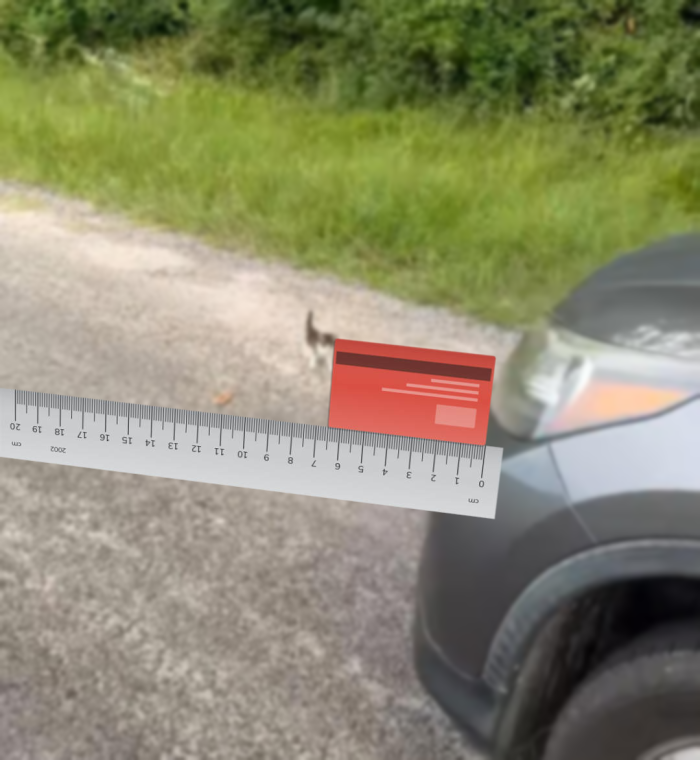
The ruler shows 6.5 cm
